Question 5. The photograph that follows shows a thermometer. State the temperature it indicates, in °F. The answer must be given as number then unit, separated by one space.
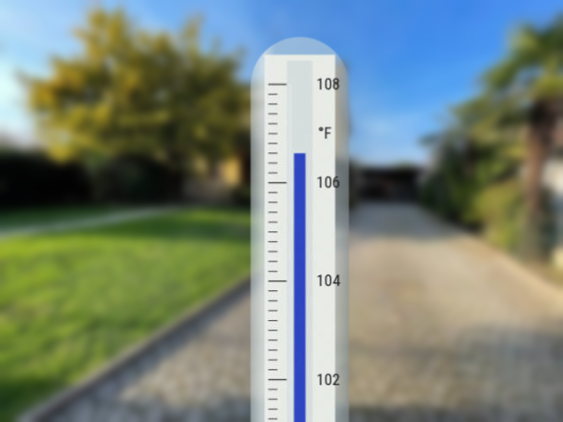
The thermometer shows 106.6 °F
